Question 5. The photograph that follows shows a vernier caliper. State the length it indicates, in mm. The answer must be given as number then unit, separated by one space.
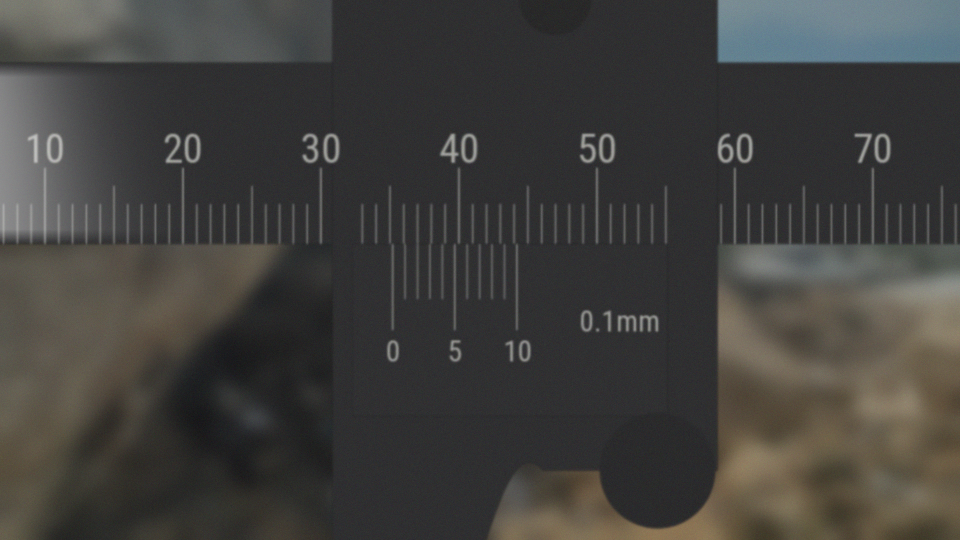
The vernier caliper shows 35.2 mm
